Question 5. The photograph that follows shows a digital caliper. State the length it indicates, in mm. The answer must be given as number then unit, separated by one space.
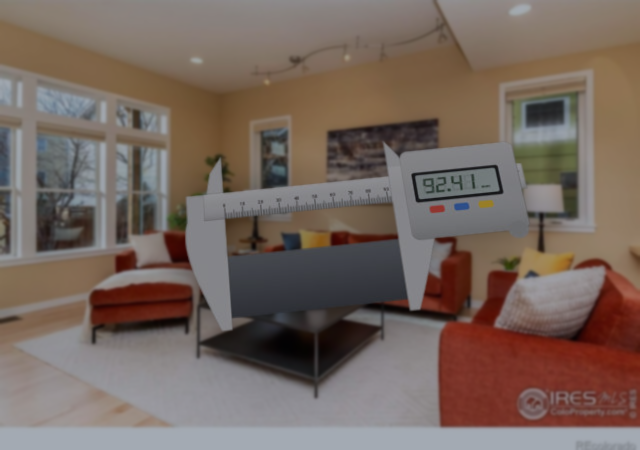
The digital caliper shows 92.41 mm
